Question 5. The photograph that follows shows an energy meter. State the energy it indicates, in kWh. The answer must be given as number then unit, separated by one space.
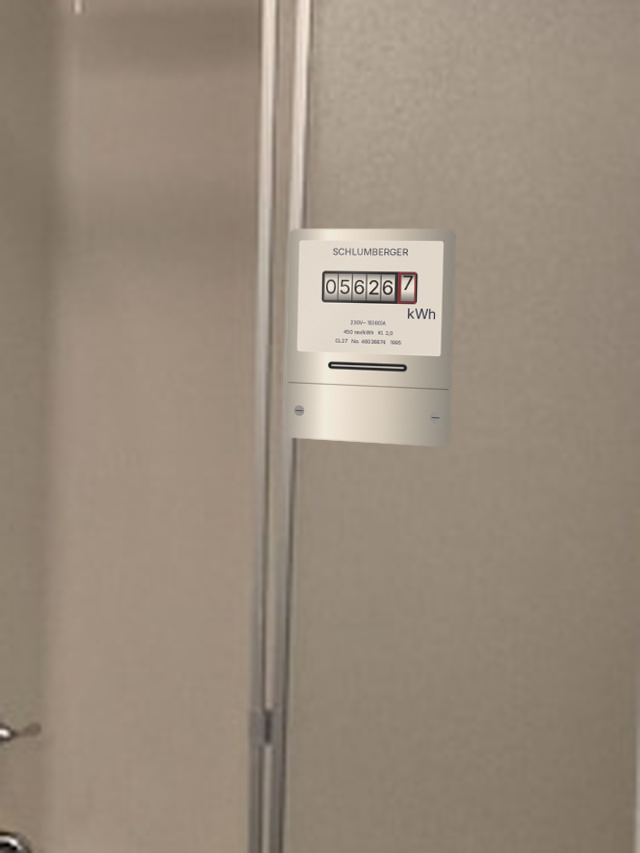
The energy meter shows 5626.7 kWh
